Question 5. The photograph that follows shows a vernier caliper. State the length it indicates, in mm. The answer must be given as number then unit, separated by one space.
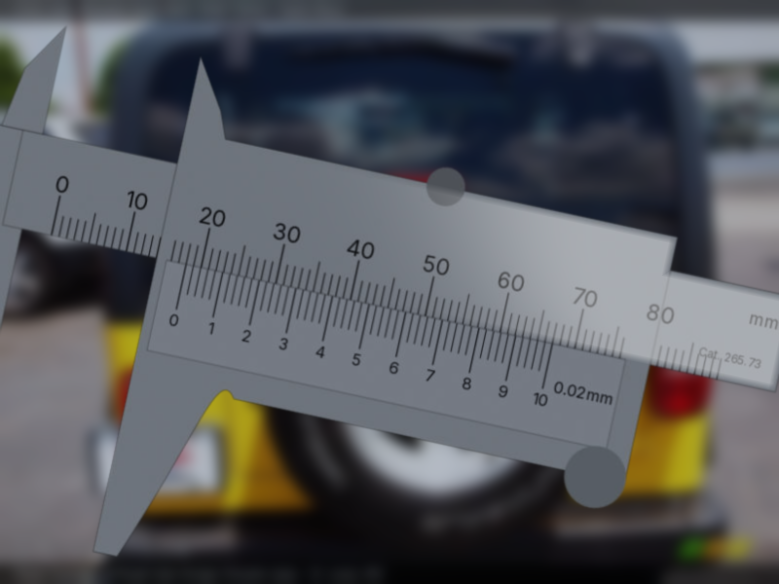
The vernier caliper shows 18.0 mm
